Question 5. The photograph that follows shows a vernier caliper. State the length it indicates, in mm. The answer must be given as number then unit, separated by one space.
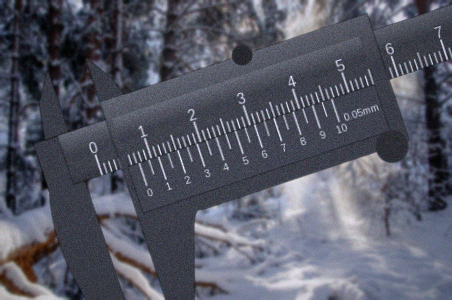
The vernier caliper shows 7.5 mm
